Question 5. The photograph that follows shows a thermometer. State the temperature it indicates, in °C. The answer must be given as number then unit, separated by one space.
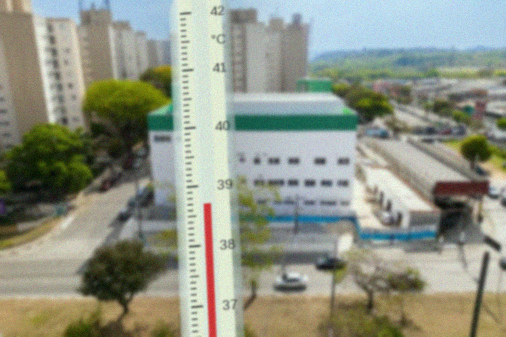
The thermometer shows 38.7 °C
